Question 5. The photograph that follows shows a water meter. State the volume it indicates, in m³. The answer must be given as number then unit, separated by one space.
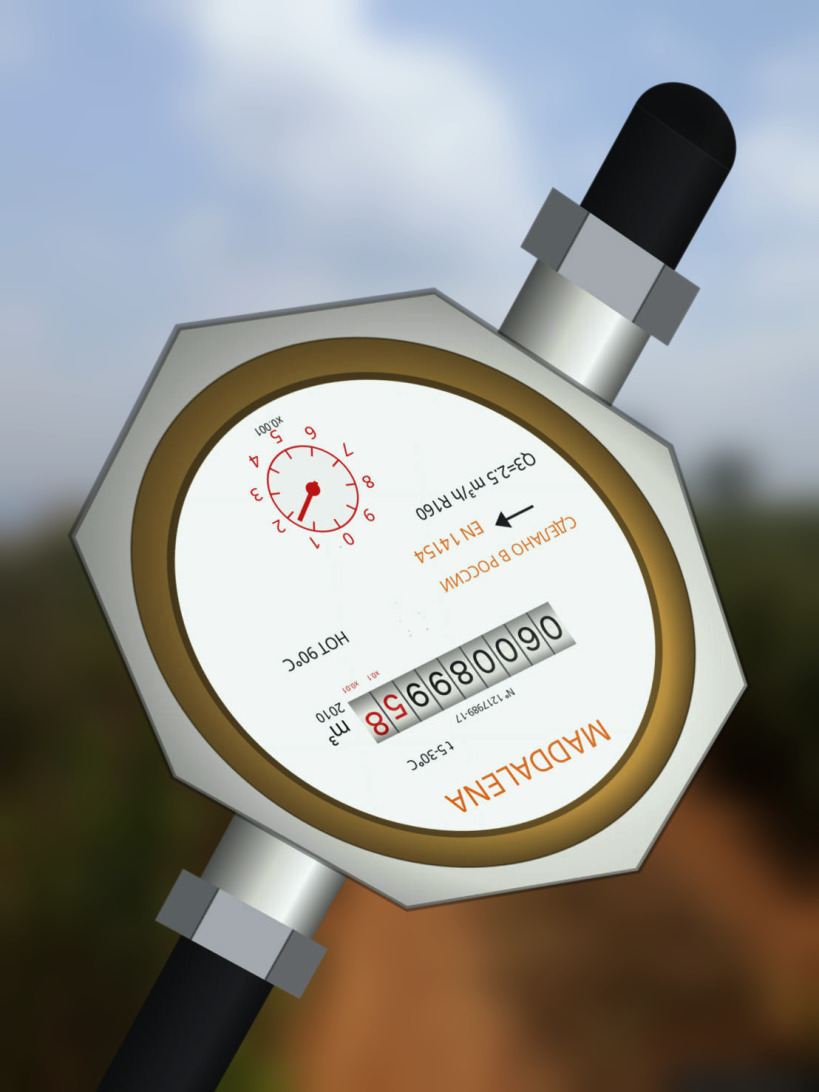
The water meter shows 600899.581 m³
